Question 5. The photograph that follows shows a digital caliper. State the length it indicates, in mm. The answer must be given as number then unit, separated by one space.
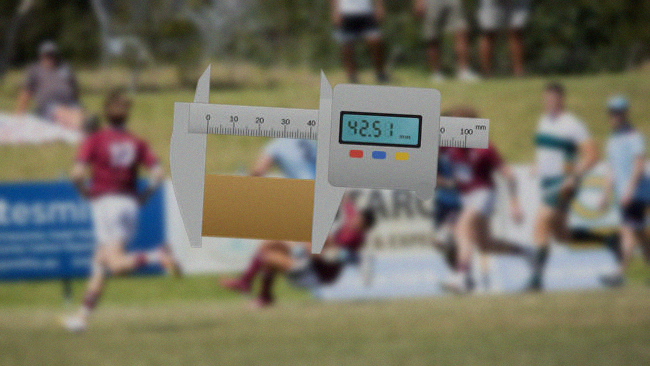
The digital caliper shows 42.51 mm
